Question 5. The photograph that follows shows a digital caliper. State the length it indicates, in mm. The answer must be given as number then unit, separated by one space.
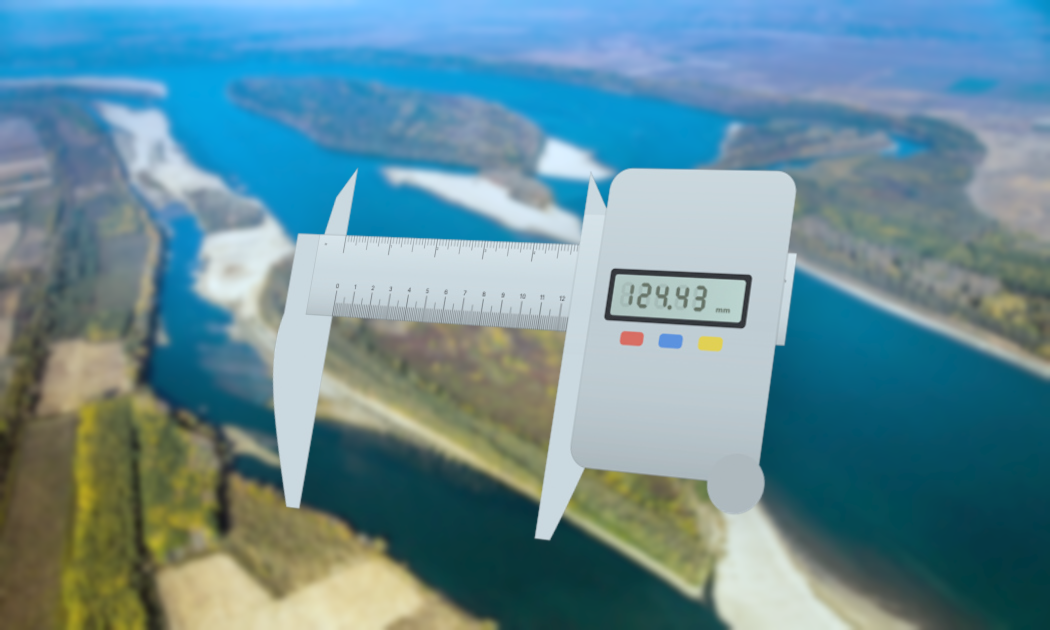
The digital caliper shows 124.43 mm
